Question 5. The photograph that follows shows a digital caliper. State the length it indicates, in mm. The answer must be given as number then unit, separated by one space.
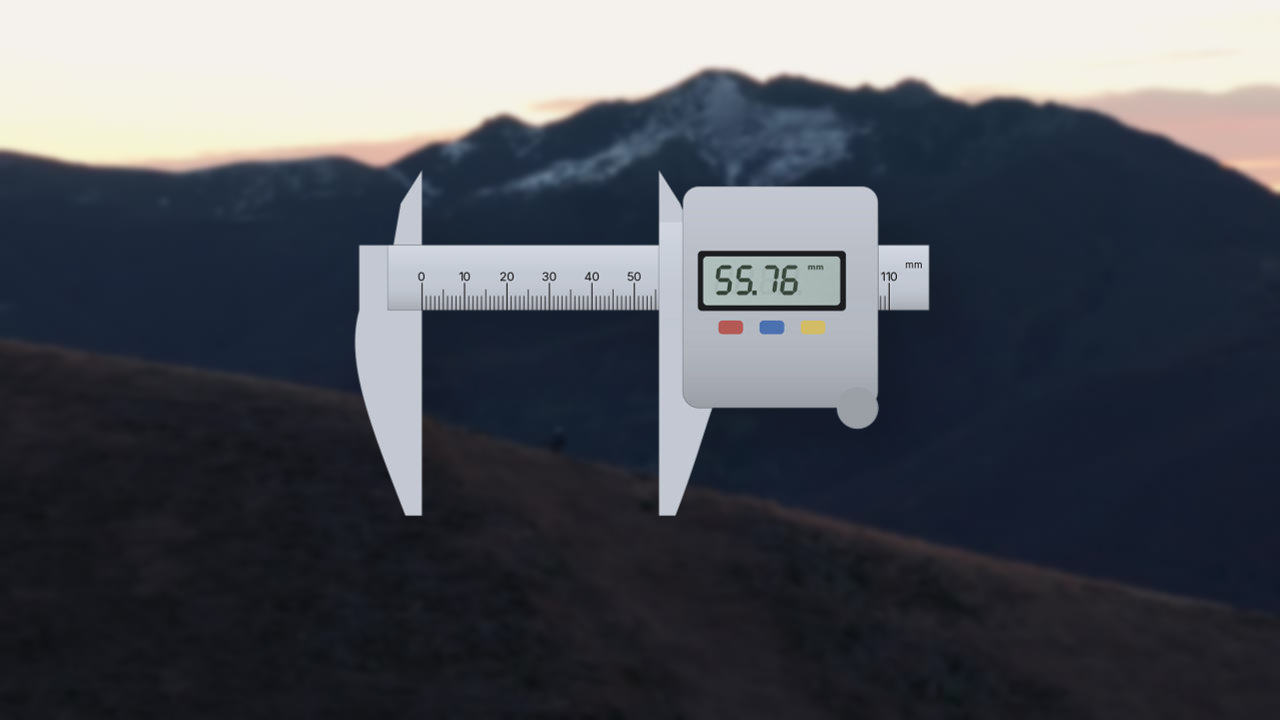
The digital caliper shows 55.76 mm
